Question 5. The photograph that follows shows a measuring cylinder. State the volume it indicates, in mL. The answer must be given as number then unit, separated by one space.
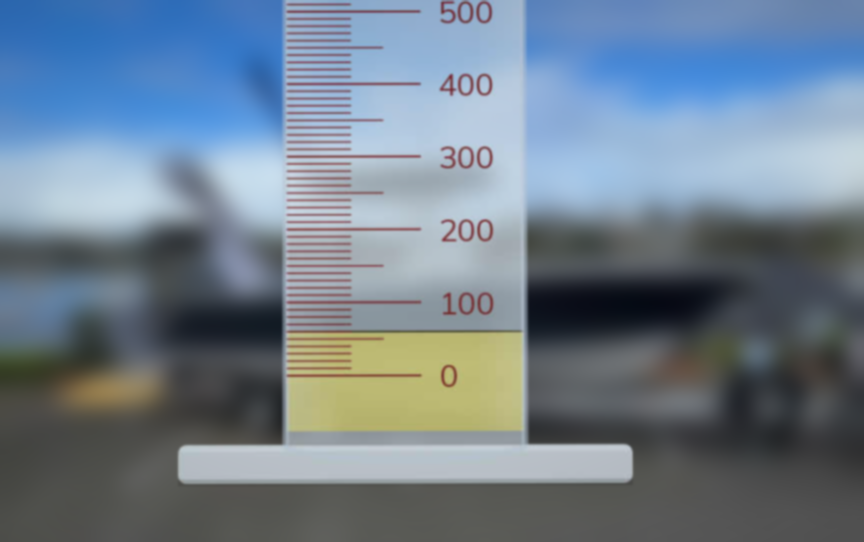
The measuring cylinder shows 60 mL
